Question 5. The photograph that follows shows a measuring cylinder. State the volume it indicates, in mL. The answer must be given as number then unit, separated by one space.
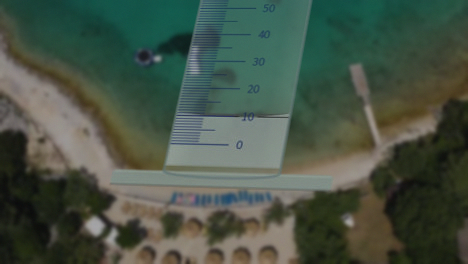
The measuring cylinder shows 10 mL
